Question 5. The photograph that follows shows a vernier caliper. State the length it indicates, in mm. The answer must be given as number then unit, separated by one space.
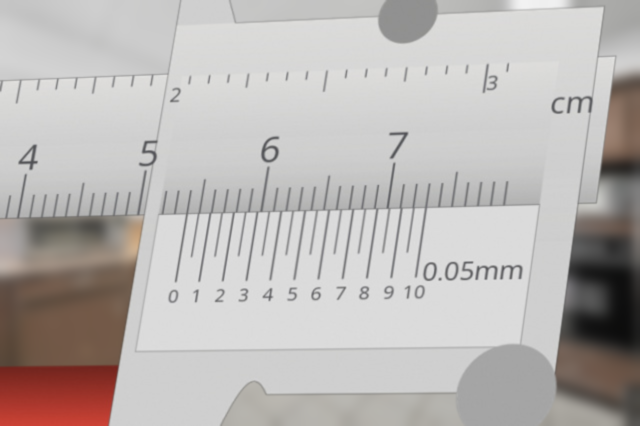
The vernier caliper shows 54.0 mm
